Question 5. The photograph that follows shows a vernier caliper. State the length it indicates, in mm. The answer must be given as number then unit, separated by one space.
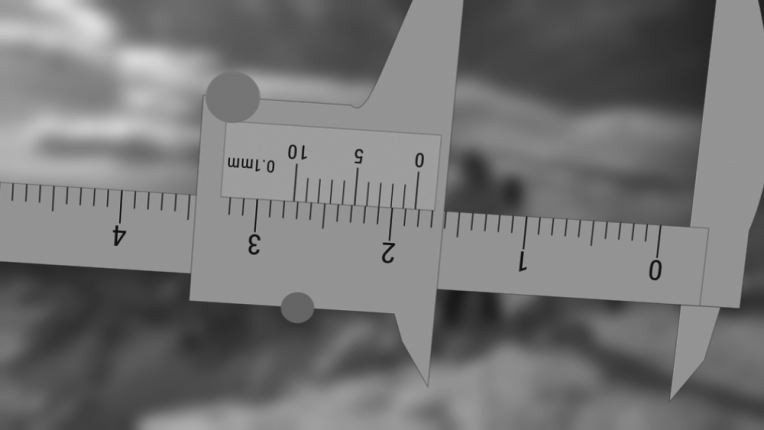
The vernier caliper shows 18.3 mm
